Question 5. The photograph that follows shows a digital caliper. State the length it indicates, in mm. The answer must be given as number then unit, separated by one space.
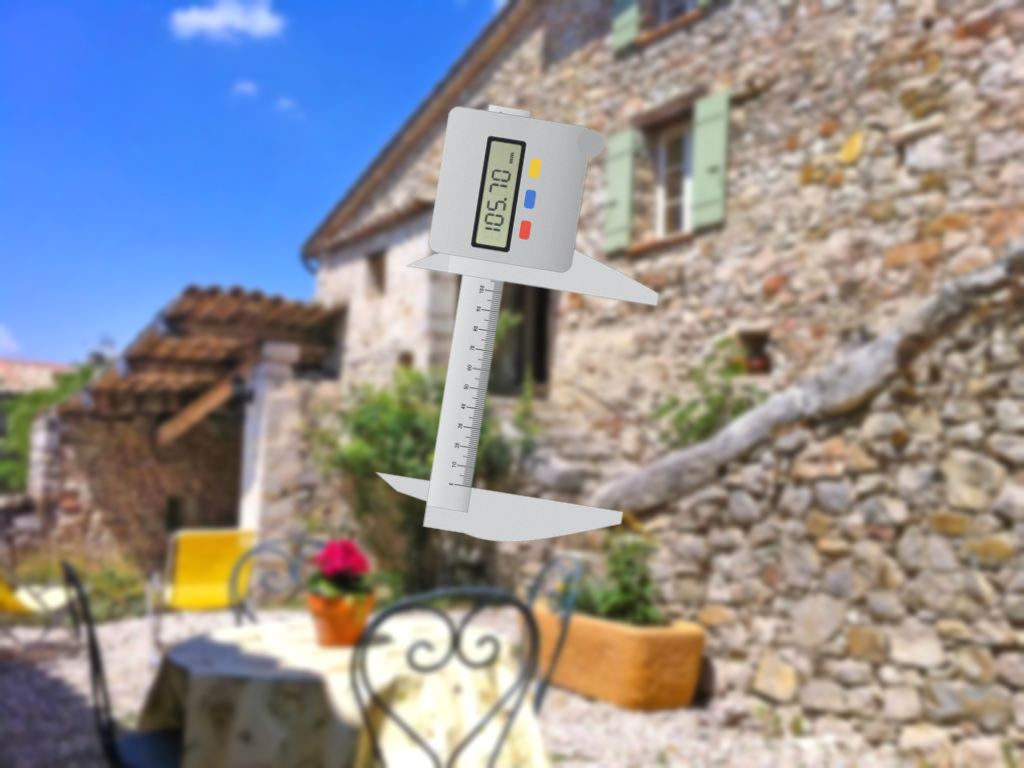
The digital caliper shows 105.70 mm
